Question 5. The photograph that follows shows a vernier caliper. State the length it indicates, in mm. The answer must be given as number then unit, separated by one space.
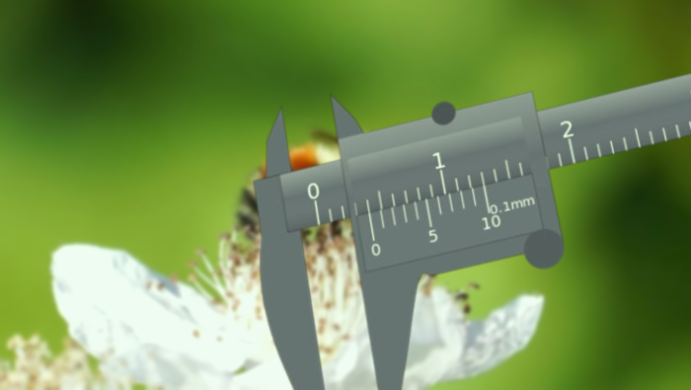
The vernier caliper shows 4.0 mm
